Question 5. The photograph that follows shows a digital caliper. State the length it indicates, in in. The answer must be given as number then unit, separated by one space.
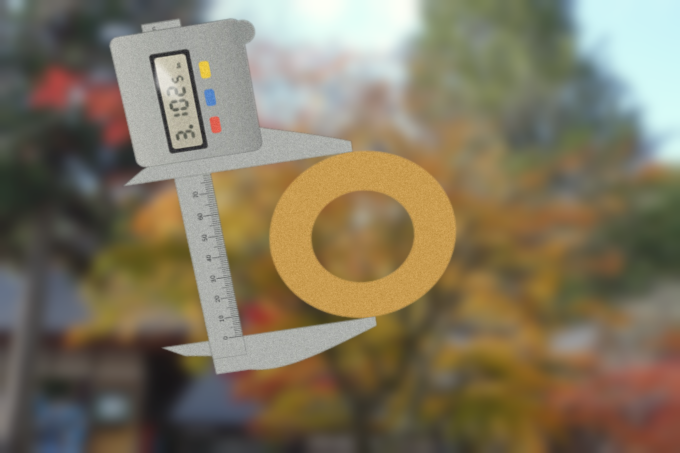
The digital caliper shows 3.1025 in
